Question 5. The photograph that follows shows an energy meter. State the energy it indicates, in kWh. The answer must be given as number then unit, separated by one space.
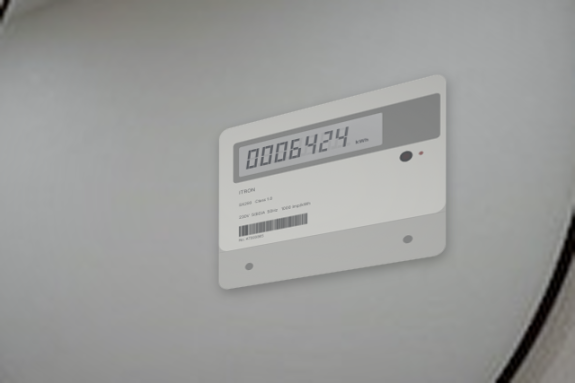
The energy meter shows 6424 kWh
